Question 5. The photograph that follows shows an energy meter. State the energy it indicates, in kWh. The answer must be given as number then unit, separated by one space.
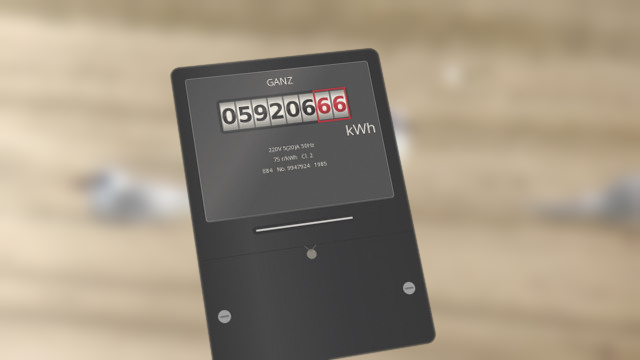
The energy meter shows 59206.66 kWh
